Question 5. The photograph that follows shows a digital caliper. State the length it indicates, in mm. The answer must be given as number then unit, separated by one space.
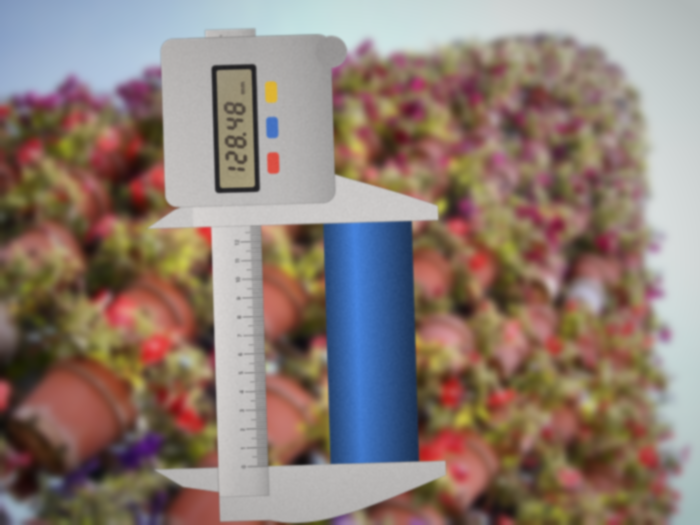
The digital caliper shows 128.48 mm
